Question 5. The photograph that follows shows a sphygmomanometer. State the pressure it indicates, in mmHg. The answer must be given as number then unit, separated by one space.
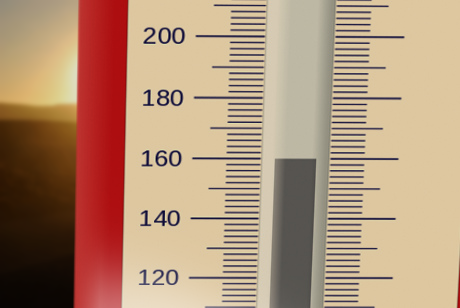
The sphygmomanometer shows 160 mmHg
